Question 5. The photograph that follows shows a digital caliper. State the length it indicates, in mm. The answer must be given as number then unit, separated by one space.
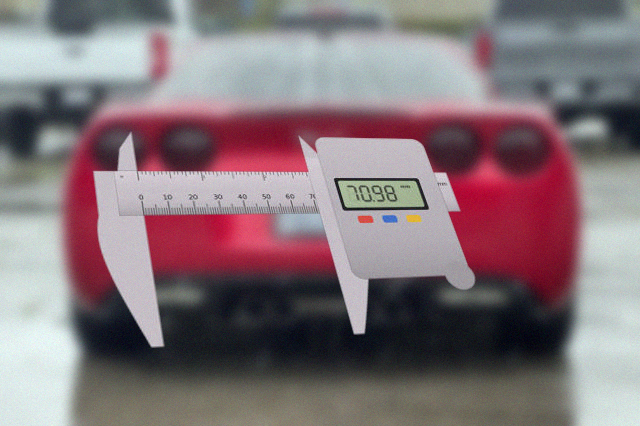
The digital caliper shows 70.98 mm
